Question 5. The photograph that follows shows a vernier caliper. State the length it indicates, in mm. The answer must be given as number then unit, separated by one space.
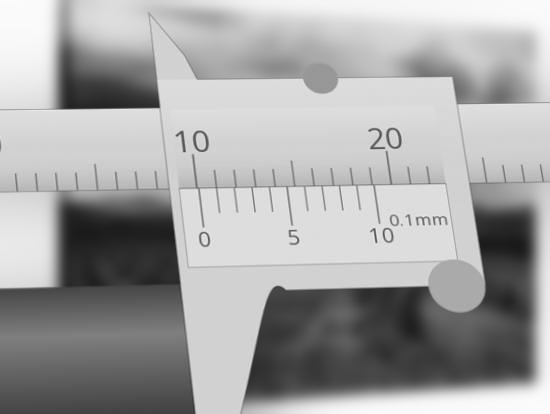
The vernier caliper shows 10.1 mm
